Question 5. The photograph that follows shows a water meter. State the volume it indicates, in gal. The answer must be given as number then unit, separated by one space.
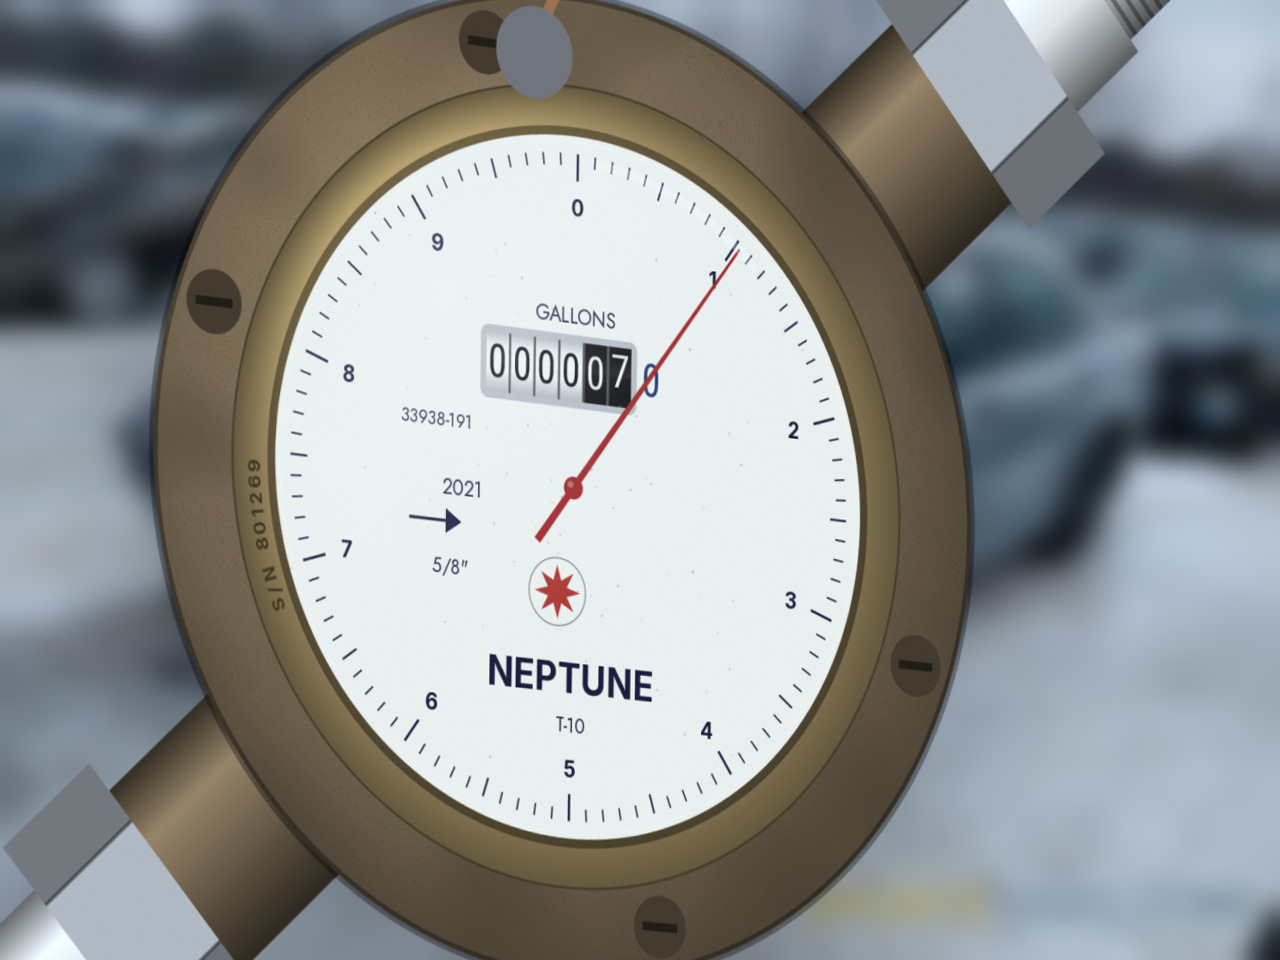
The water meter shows 71.0 gal
